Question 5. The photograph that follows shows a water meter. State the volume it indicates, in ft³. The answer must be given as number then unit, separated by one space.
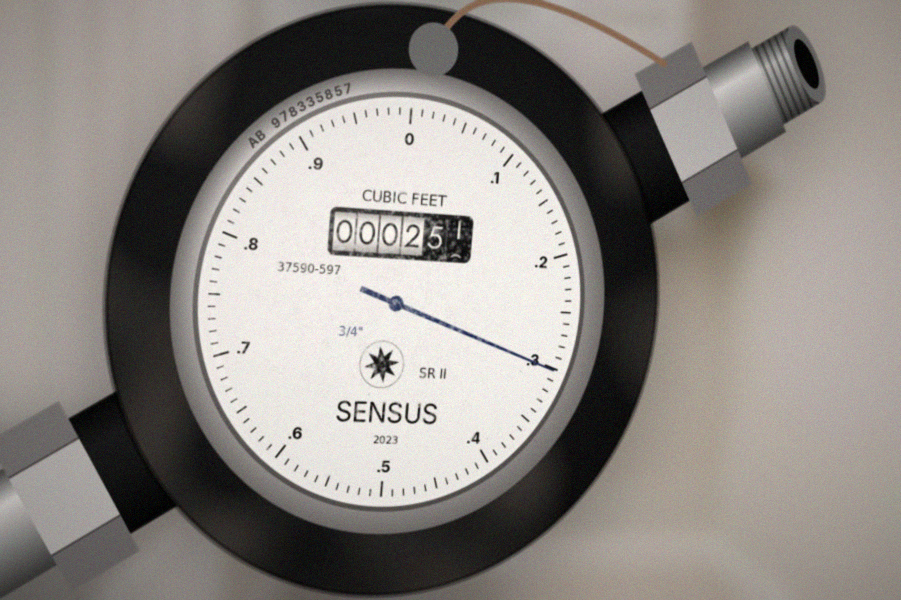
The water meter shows 251.30 ft³
